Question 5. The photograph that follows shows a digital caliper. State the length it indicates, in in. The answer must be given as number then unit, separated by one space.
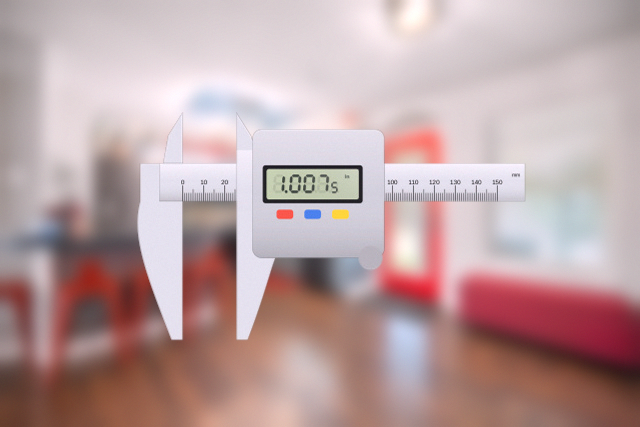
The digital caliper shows 1.0075 in
